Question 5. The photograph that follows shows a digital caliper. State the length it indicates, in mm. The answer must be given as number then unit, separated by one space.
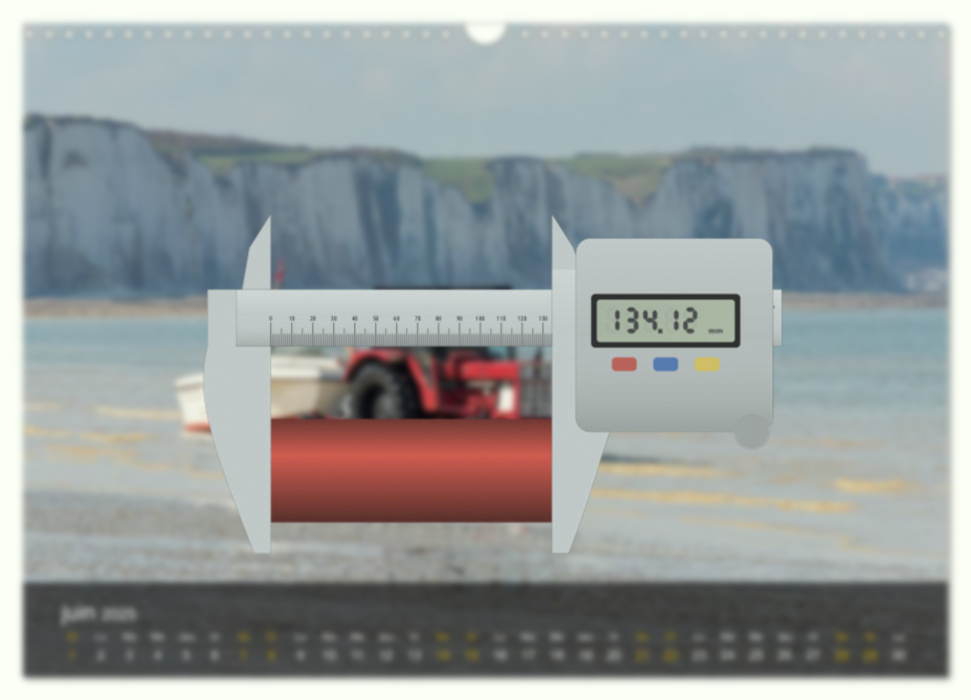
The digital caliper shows 134.12 mm
